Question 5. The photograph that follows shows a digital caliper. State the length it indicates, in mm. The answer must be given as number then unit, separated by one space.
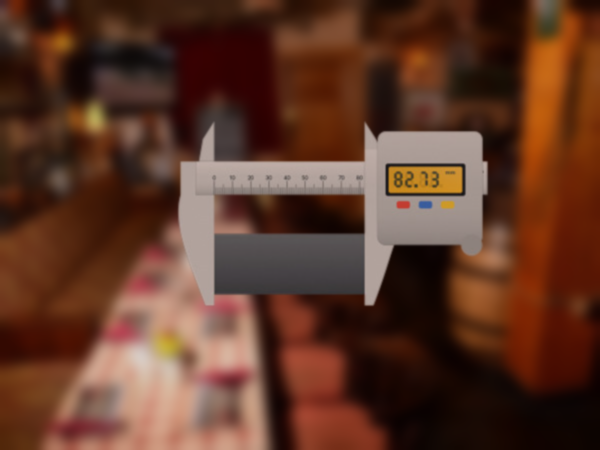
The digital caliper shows 82.73 mm
